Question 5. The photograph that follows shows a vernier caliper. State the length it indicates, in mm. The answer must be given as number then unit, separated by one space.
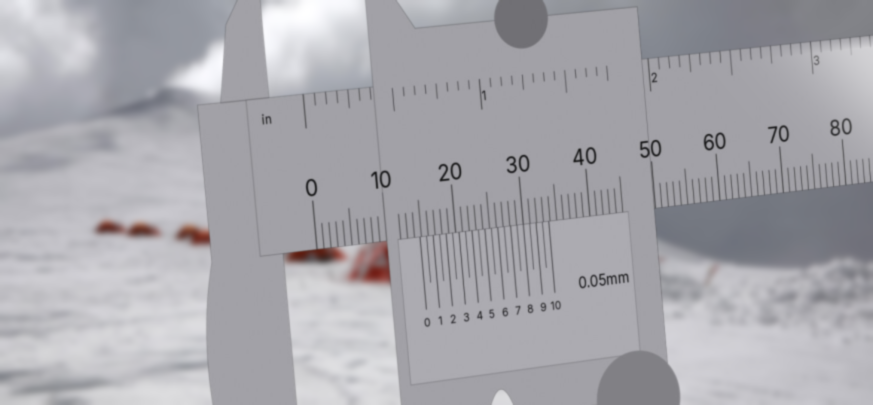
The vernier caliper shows 14.8 mm
